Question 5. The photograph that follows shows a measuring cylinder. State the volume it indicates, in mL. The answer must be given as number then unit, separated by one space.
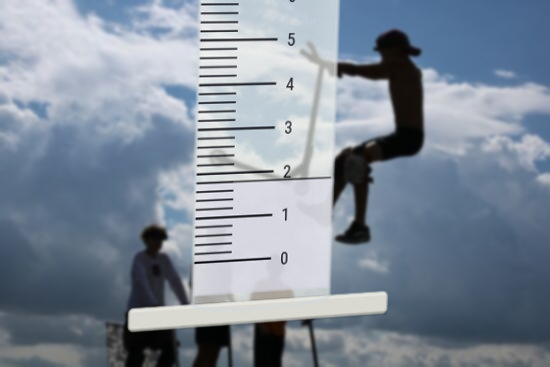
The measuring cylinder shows 1.8 mL
